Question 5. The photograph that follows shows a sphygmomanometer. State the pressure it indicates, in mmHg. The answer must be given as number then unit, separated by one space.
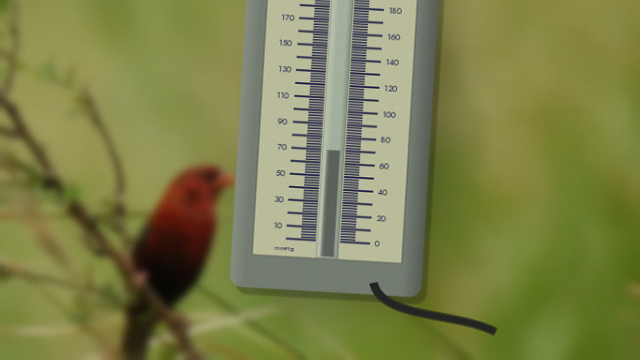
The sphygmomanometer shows 70 mmHg
